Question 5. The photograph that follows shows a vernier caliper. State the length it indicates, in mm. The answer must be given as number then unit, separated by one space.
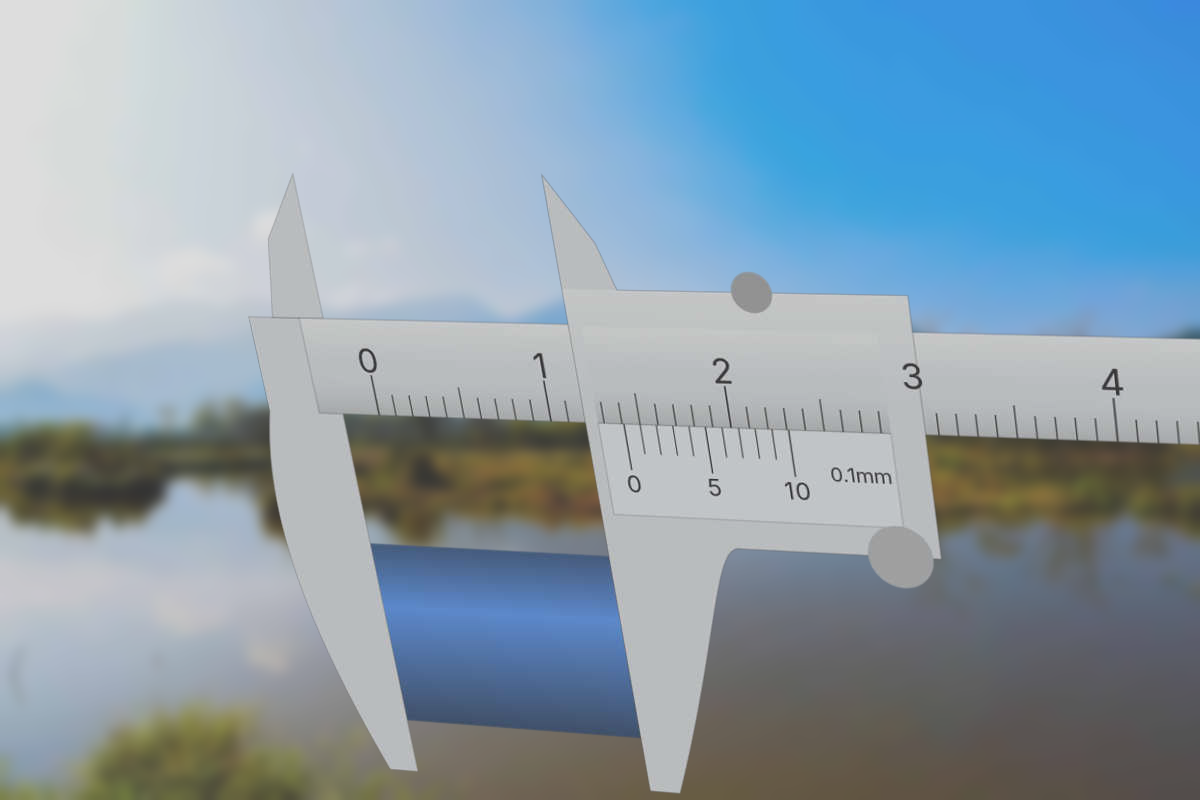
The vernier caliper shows 14.1 mm
